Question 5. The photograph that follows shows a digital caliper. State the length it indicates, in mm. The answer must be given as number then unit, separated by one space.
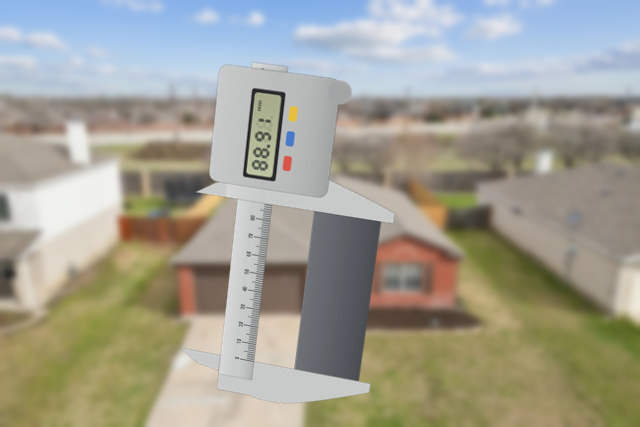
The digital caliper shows 88.91 mm
